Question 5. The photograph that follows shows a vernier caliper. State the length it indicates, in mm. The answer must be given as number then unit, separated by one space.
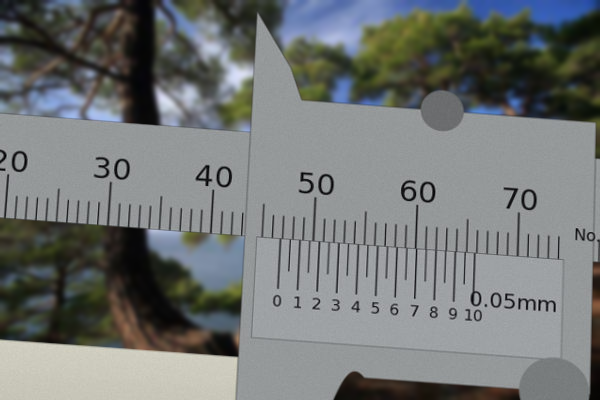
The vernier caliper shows 46.8 mm
